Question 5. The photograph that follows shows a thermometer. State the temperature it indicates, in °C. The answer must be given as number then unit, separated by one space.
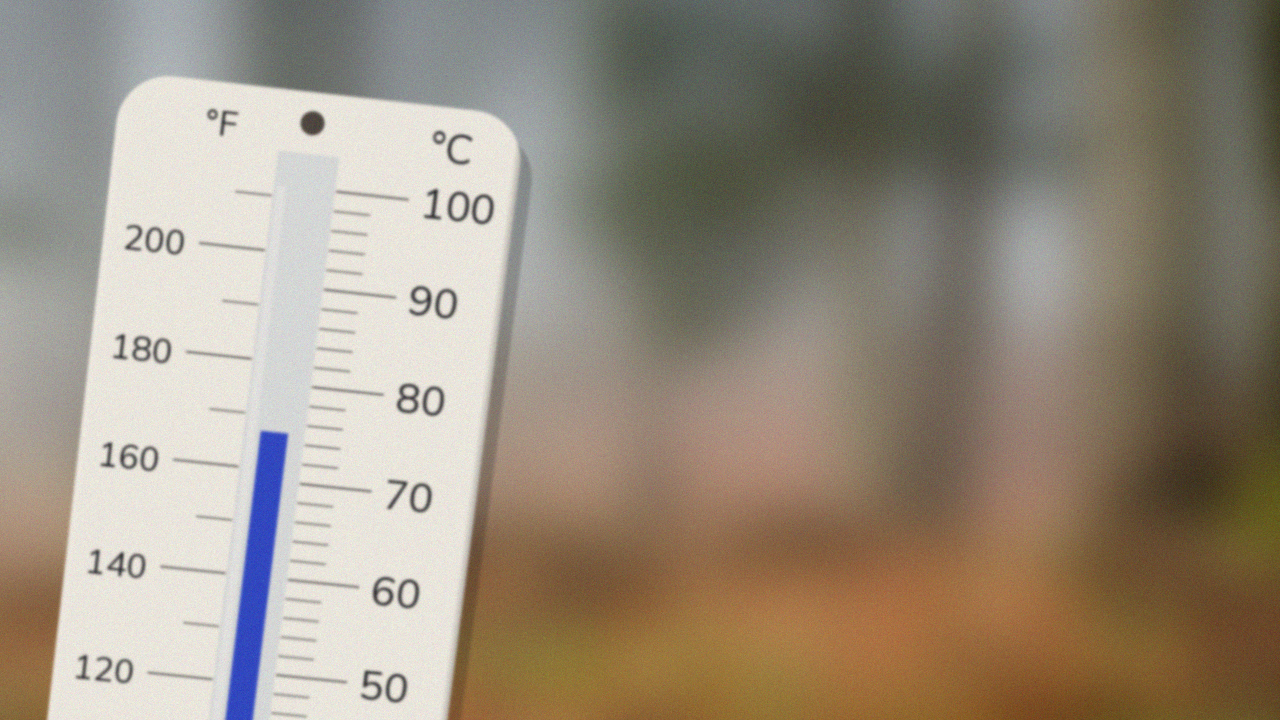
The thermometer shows 75 °C
